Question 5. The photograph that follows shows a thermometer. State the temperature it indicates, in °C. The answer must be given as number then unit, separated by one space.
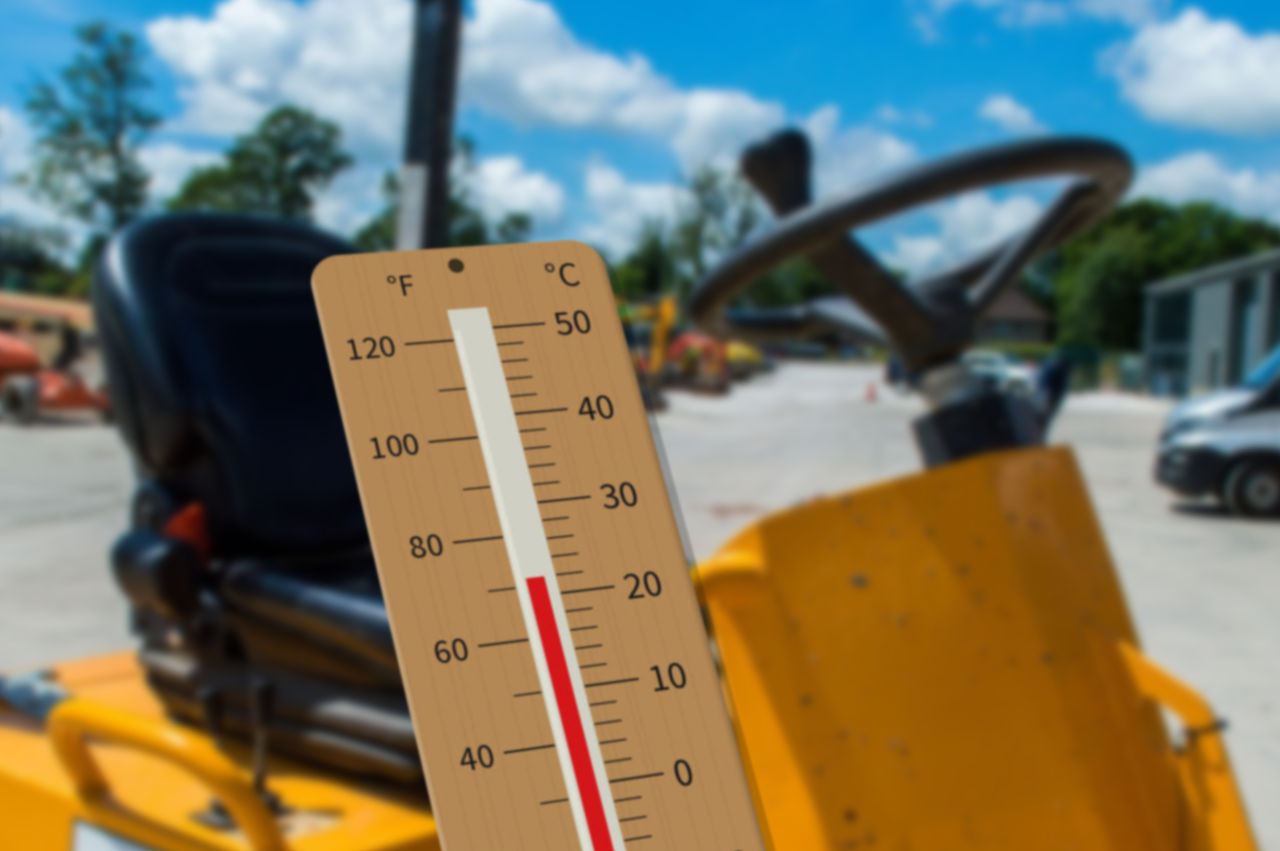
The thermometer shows 22 °C
